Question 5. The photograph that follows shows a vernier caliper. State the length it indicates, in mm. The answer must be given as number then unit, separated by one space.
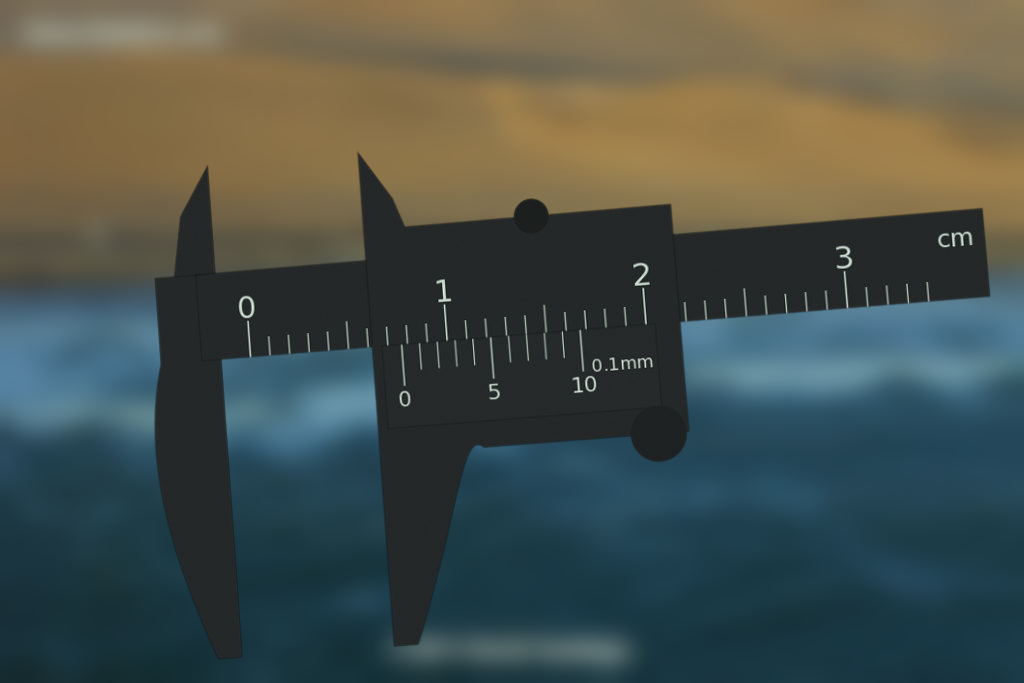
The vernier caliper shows 7.7 mm
